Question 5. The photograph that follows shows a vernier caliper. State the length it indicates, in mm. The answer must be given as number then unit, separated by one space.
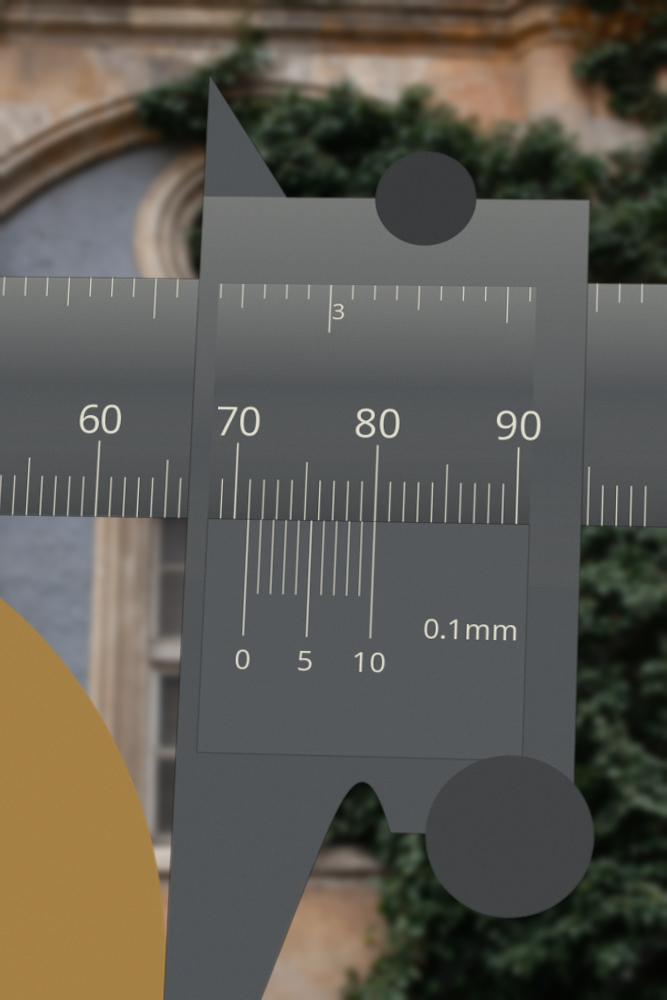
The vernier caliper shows 71.0 mm
